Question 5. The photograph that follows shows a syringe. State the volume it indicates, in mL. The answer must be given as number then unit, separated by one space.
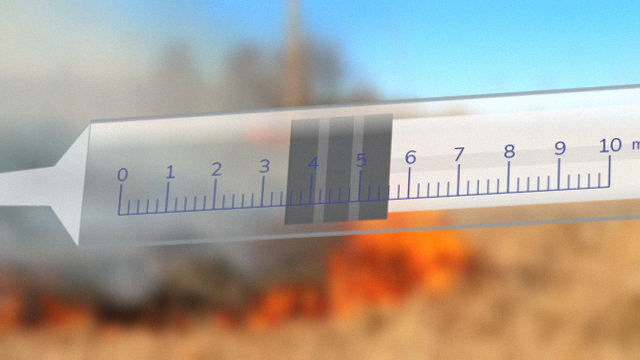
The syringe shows 3.5 mL
